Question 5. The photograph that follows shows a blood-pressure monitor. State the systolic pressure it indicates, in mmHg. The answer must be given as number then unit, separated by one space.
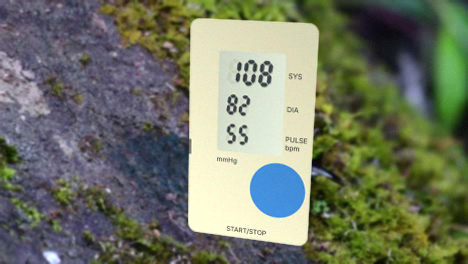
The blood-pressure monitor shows 108 mmHg
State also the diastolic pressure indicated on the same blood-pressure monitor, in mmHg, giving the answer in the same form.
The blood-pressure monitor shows 82 mmHg
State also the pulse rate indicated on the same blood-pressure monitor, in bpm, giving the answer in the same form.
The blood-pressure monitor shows 55 bpm
